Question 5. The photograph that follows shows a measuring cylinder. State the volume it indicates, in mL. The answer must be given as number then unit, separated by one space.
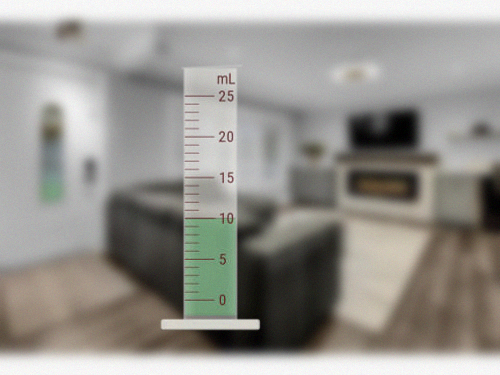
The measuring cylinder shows 10 mL
